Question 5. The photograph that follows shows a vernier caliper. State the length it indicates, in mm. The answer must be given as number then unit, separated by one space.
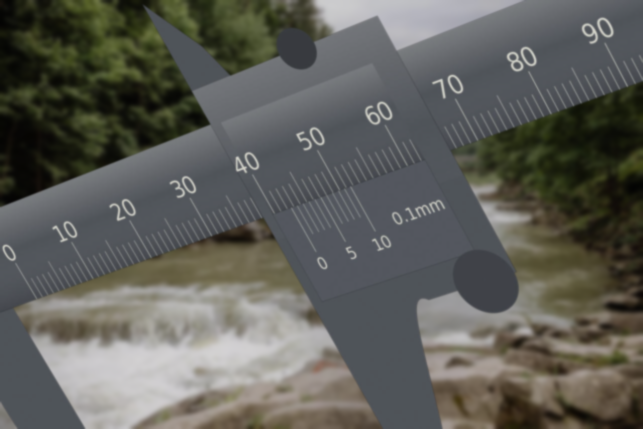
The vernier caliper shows 42.6 mm
